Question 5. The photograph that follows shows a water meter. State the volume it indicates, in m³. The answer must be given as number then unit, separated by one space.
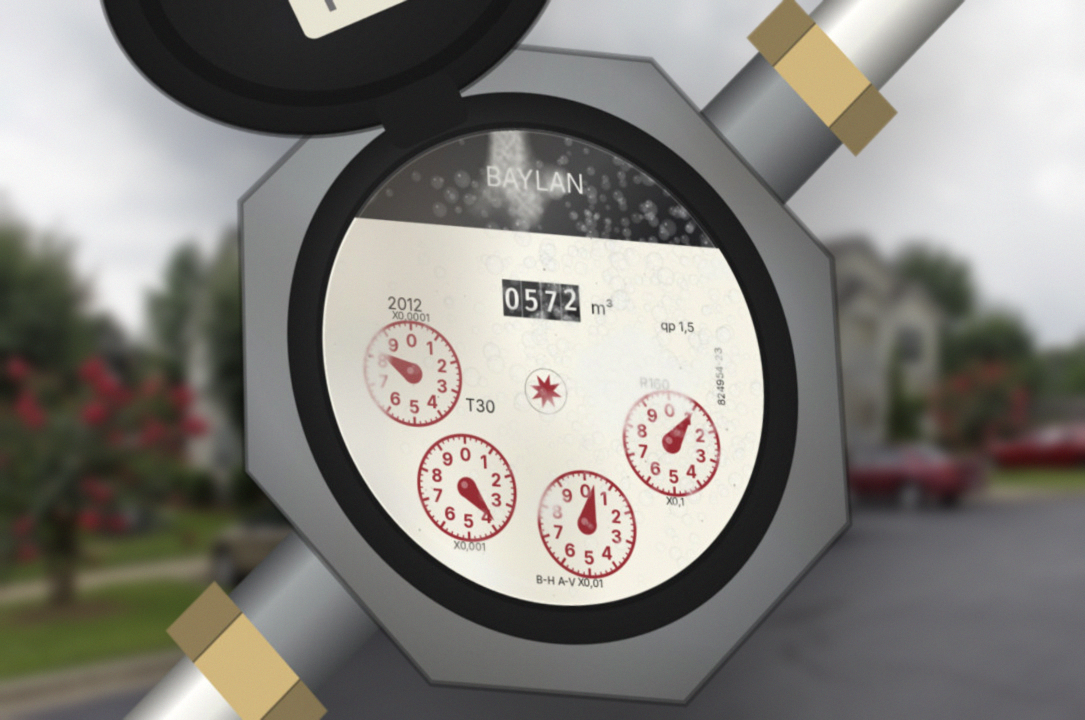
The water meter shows 572.1038 m³
